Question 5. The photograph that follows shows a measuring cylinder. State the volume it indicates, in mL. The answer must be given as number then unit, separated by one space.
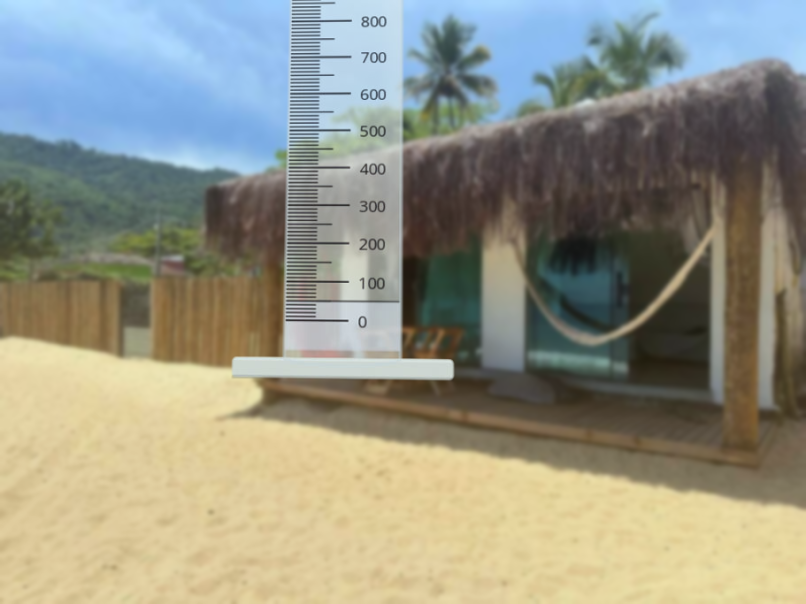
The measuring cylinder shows 50 mL
